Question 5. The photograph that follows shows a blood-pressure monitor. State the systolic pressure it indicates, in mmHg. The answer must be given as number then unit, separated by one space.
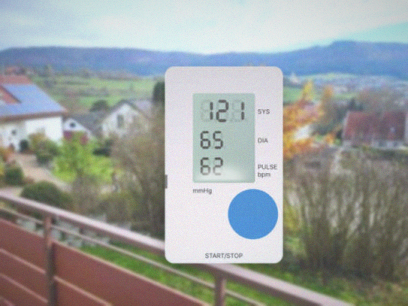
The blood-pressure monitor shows 121 mmHg
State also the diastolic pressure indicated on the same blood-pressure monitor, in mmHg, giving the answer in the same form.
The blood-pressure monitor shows 65 mmHg
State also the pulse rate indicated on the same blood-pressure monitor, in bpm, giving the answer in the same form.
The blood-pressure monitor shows 62 bpm
